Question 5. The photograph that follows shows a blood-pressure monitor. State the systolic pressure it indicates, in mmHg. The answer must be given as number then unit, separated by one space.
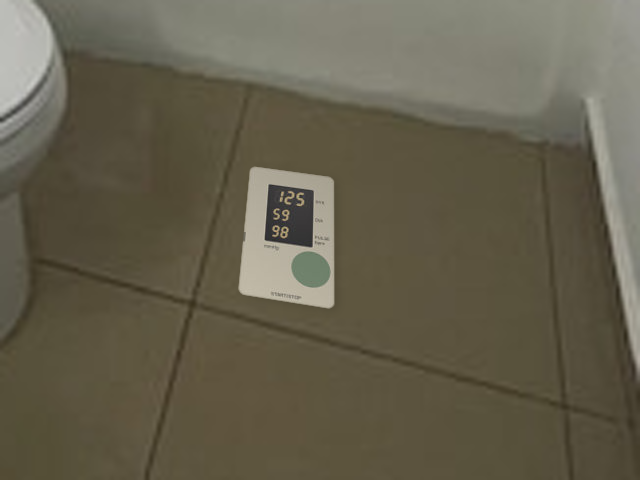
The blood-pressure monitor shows 125 mmHg
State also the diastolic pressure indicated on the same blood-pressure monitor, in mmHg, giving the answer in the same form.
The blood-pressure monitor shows 59 mmHg
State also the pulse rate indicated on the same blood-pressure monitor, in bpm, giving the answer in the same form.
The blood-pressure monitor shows 98 bpm
